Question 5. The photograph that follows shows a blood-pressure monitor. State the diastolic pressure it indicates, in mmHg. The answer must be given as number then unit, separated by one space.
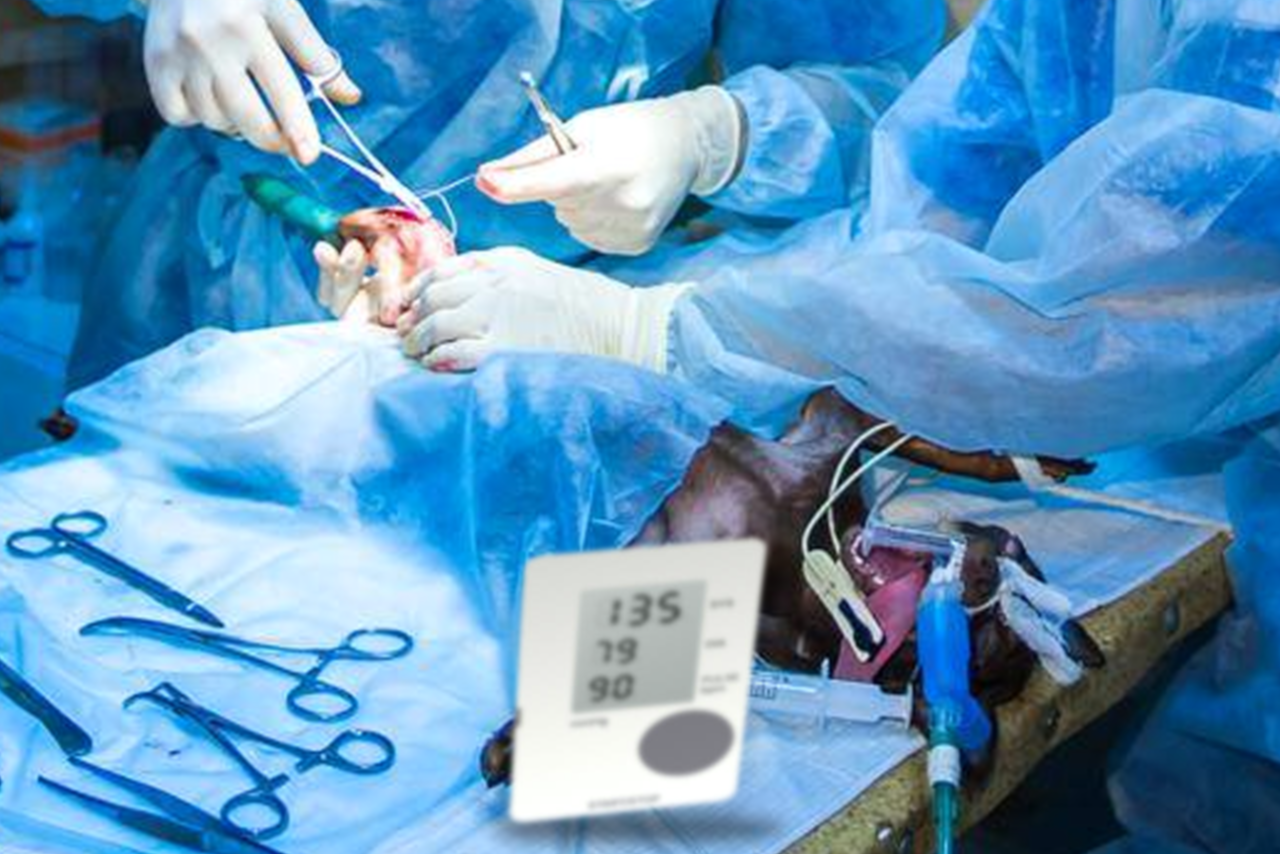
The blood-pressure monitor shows 79 mmHg
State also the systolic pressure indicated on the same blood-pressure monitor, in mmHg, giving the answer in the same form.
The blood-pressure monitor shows 135 mmHg
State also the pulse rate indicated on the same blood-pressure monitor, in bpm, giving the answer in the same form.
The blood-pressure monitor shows 90 bpm
